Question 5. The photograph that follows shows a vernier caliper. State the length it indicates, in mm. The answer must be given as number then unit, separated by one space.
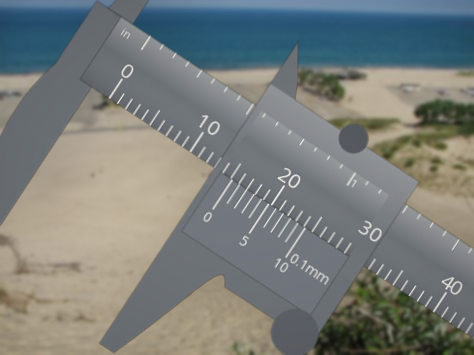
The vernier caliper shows 15.2 mm
